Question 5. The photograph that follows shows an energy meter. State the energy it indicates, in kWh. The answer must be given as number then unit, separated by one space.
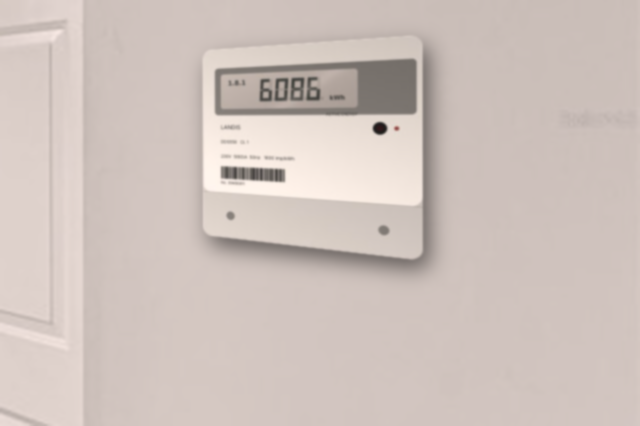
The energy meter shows 6086 kWh
